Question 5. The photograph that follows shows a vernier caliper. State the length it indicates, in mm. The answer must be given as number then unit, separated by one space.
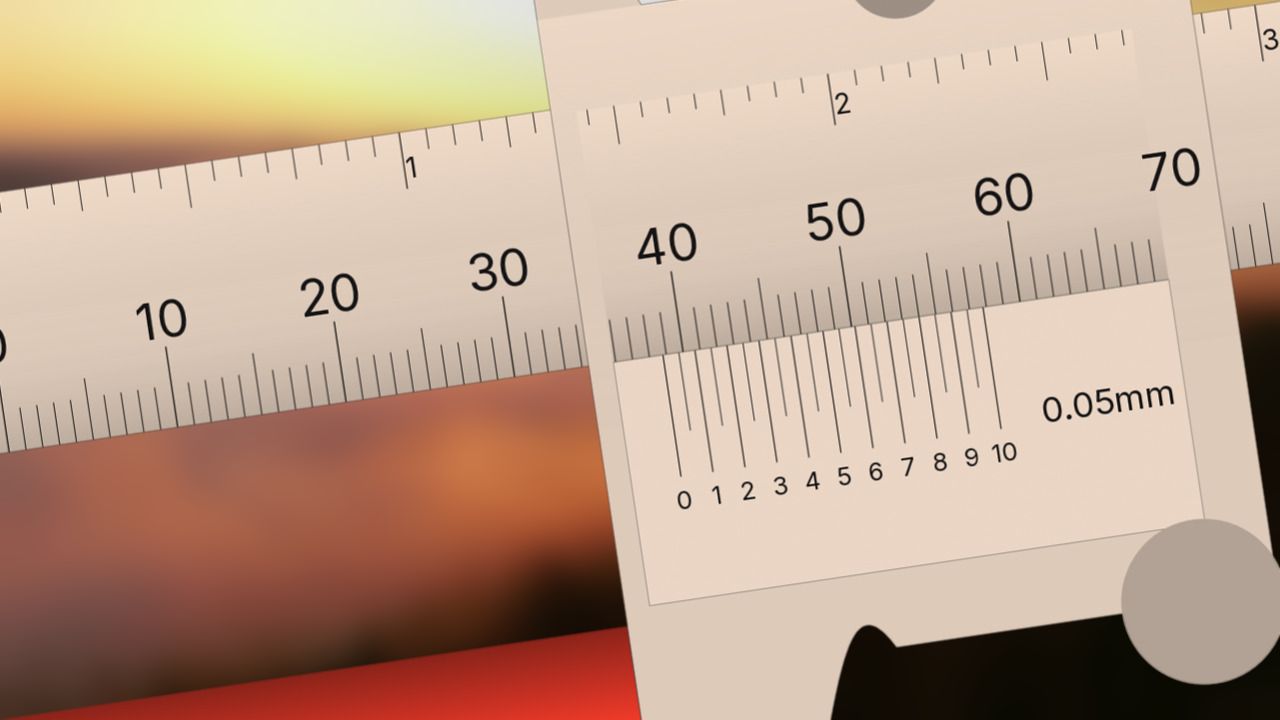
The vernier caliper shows 38.8 mm
